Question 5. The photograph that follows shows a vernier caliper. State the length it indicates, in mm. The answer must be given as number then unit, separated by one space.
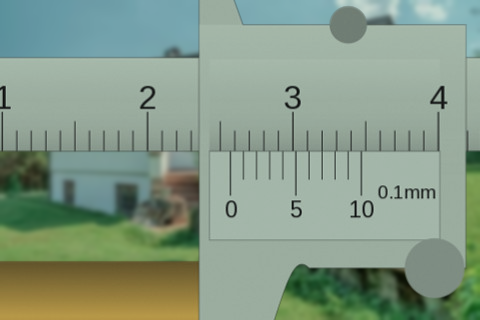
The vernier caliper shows 25.7 mm
